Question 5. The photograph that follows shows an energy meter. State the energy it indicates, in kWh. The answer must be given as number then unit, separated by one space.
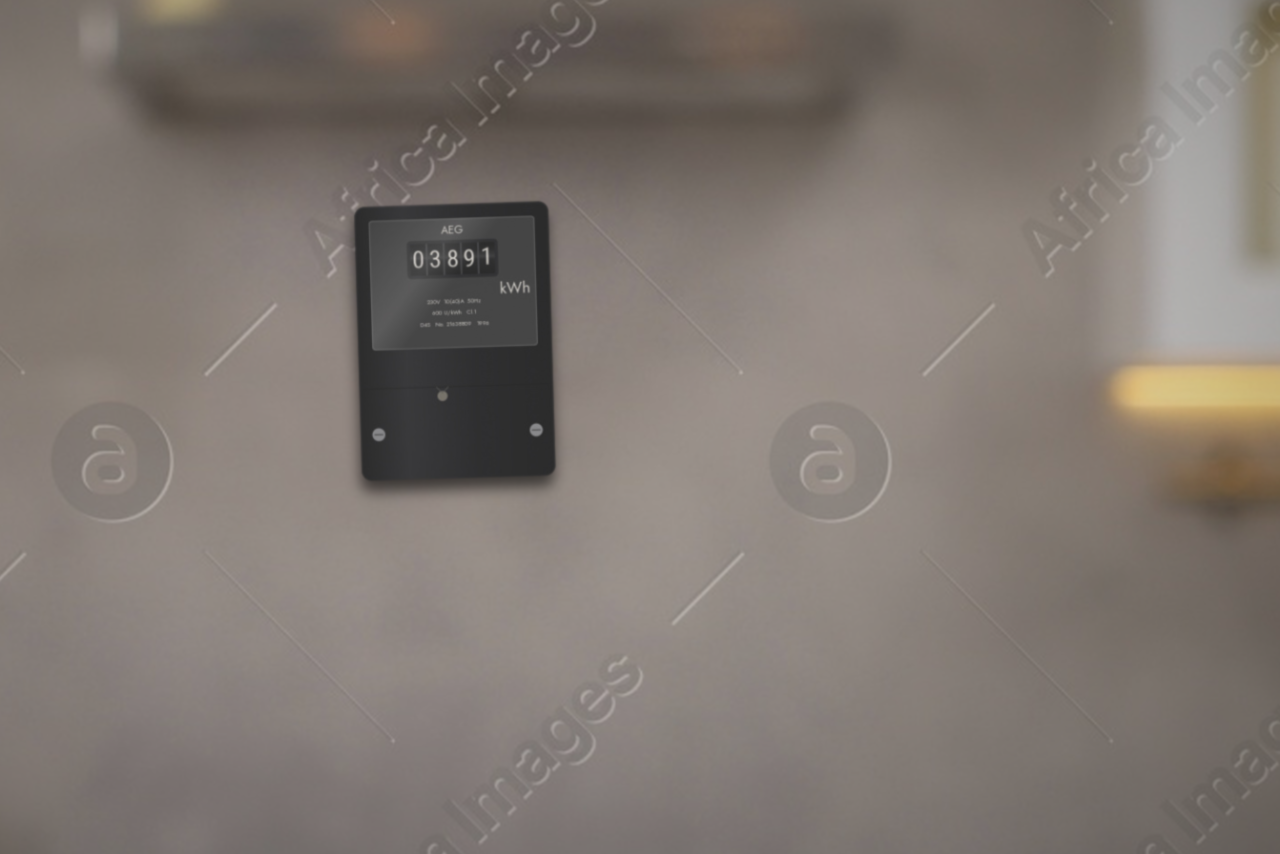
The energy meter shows 3891 kWh
